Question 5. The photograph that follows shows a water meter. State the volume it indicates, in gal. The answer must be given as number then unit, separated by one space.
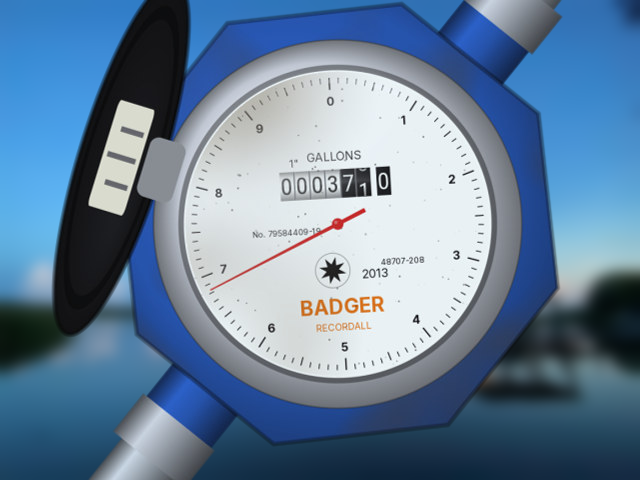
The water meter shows 3706.8 gal
